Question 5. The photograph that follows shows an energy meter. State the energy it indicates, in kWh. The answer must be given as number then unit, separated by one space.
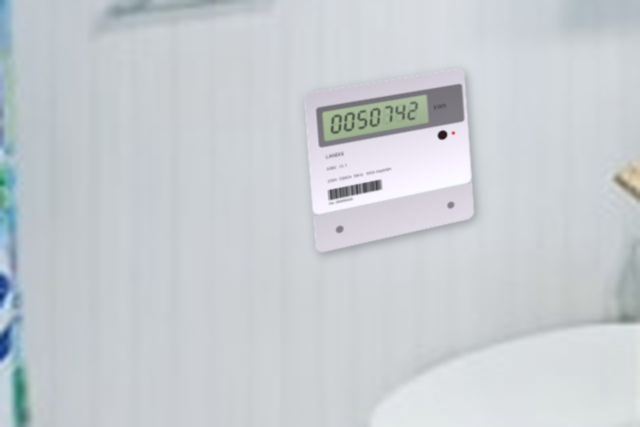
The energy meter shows 50742 kWh
